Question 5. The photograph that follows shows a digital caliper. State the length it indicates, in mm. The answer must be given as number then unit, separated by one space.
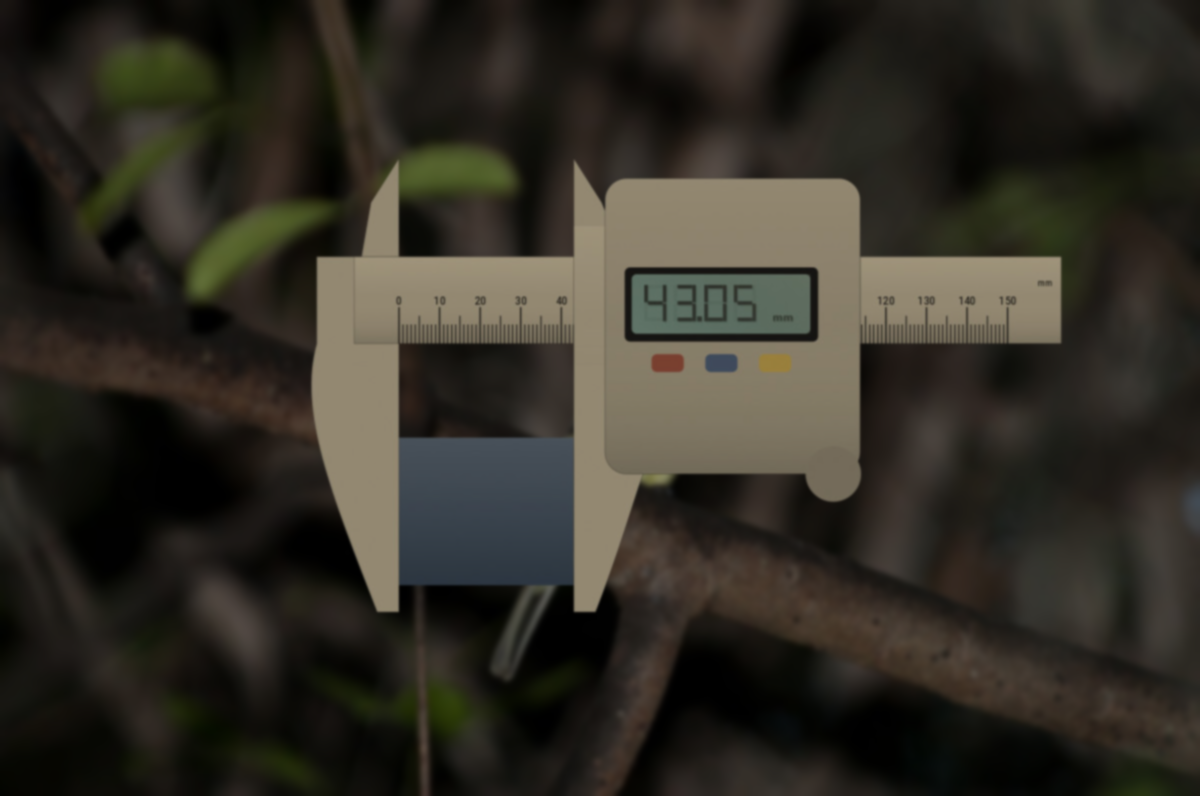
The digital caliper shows 43.05 mm
